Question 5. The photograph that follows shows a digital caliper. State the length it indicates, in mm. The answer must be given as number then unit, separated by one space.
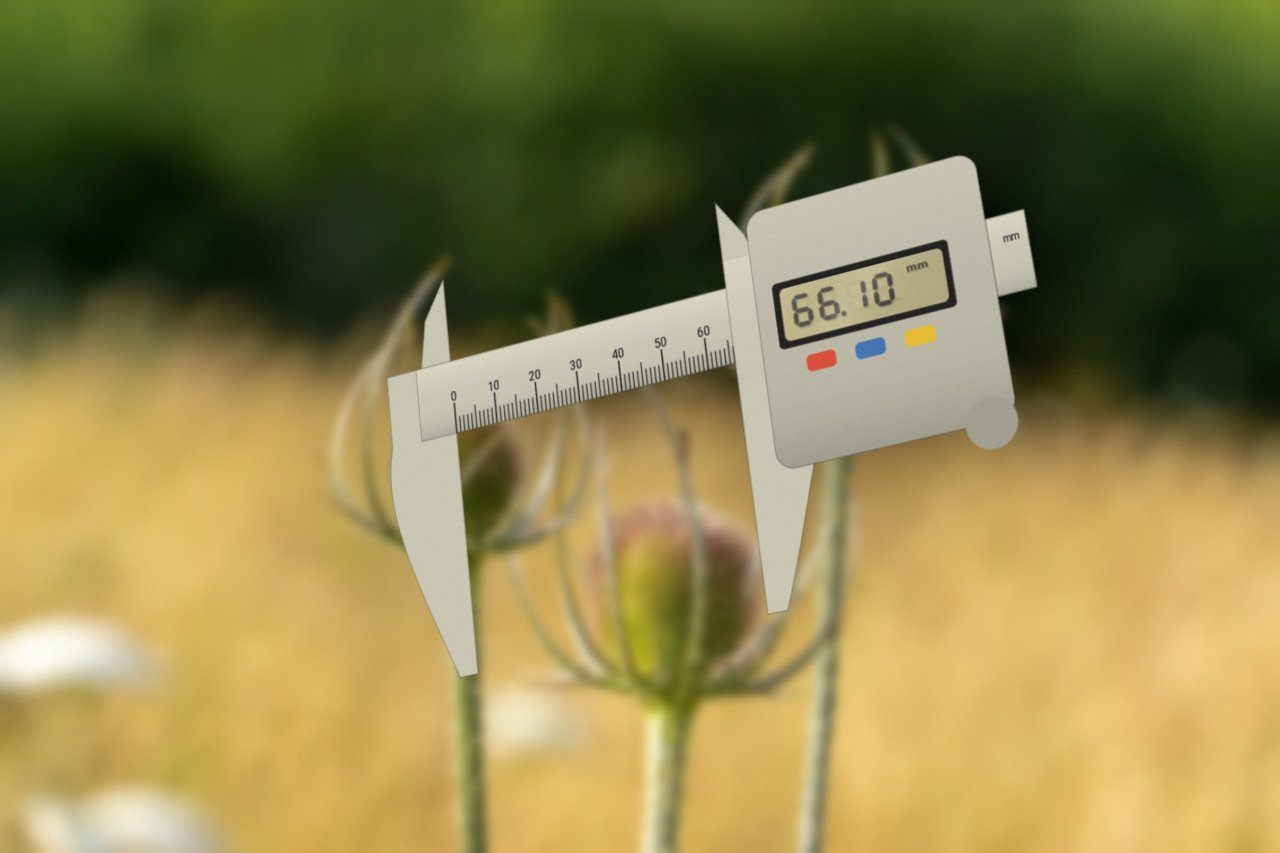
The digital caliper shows 66.10 mm
